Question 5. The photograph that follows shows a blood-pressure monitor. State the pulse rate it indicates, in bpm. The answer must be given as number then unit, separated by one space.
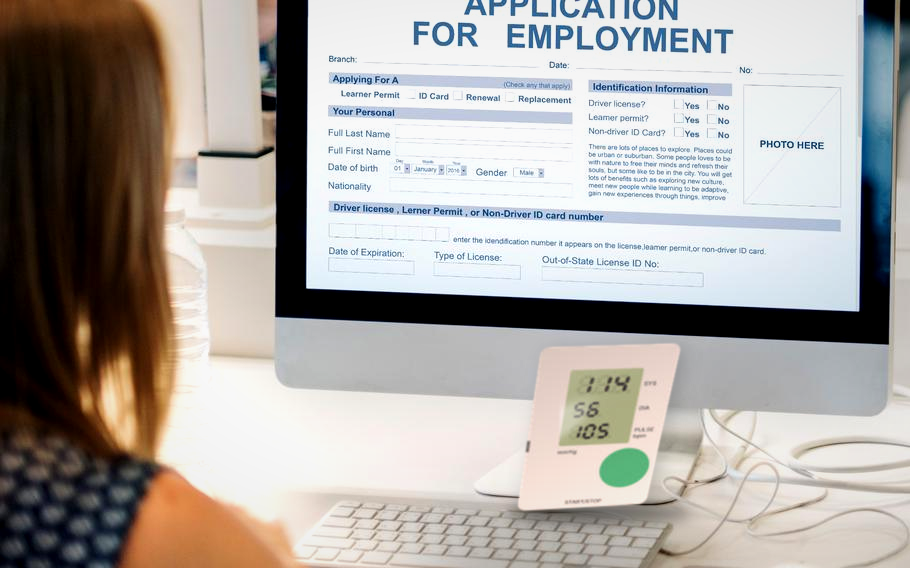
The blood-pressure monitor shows 105 bpm
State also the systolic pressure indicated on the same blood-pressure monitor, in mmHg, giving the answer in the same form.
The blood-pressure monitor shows 114 mmHg
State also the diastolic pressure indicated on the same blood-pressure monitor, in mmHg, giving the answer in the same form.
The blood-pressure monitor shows 56 mmHg
